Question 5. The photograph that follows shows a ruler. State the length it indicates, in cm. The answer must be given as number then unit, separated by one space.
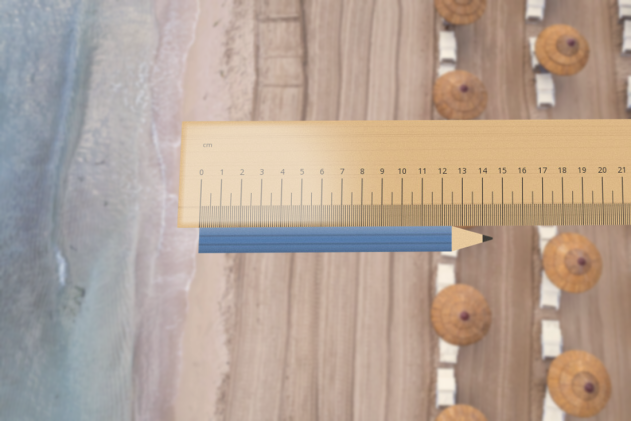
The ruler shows 14.5 cm
